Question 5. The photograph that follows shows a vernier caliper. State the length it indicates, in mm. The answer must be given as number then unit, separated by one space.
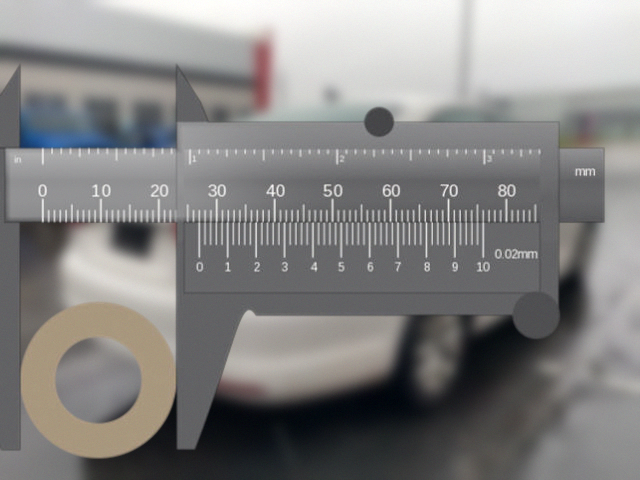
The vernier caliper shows 27.0 mm
